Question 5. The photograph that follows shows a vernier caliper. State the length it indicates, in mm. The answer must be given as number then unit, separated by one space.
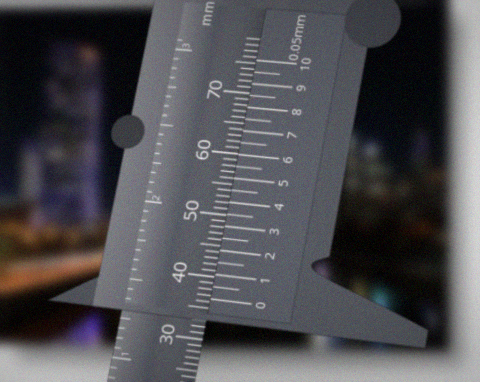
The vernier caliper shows 36.5 mm
